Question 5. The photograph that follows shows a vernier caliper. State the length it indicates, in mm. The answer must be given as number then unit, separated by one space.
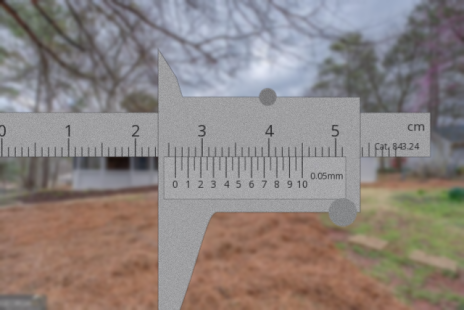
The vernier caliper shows 26.0 mm
